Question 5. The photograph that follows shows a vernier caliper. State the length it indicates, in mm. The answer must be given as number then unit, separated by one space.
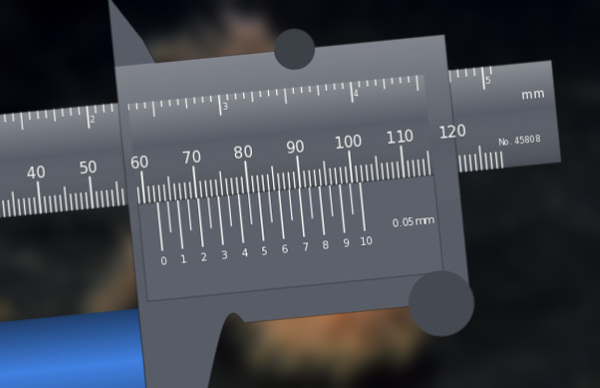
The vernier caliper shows 62.5 mm
